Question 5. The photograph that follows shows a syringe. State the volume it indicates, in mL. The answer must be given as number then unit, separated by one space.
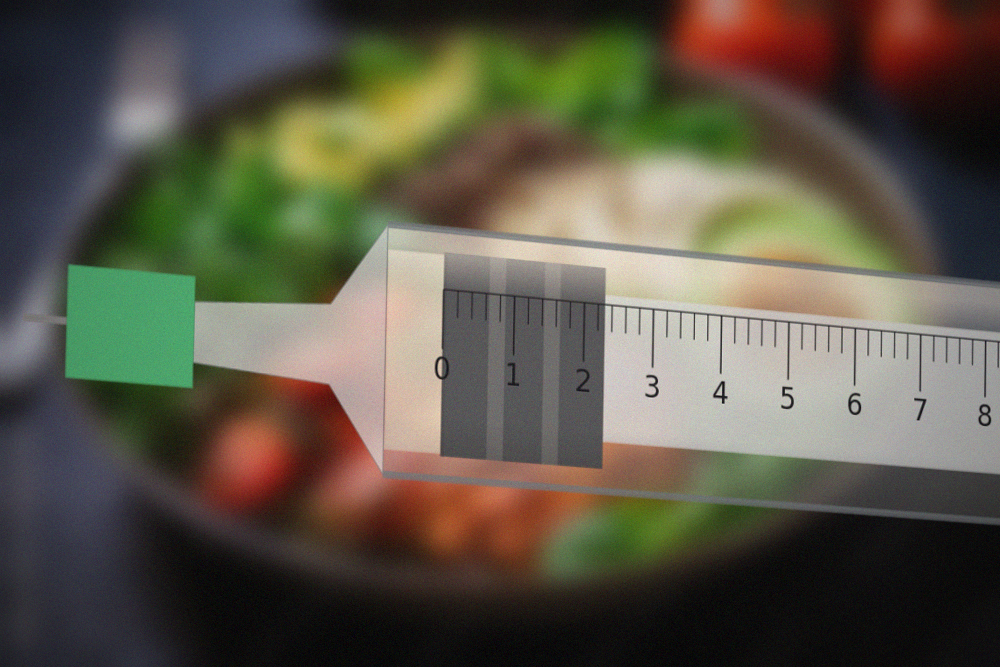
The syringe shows 0 mL
